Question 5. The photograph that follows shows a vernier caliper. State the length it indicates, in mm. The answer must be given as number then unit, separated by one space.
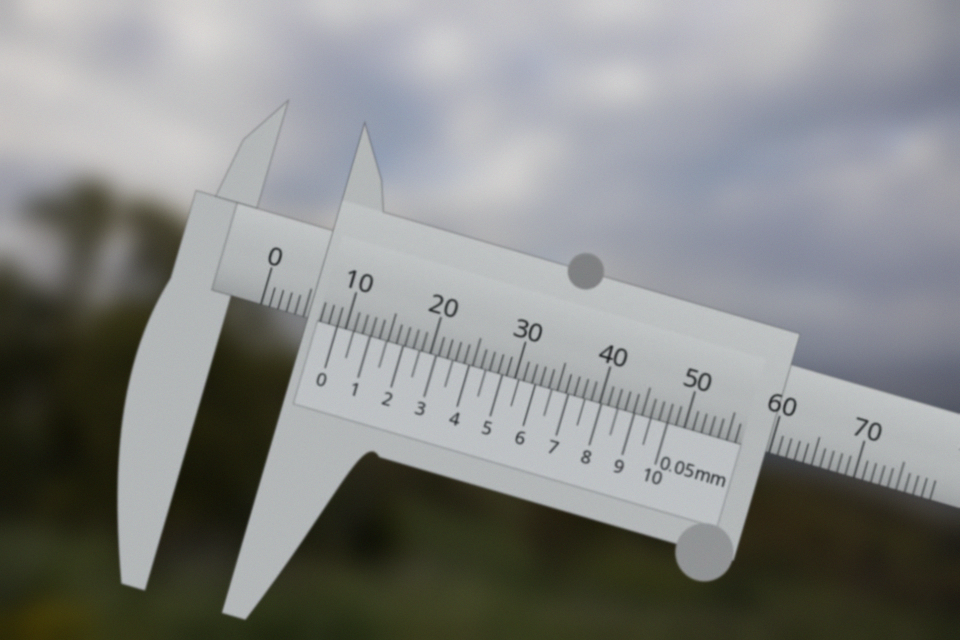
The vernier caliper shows 9.0 mm
